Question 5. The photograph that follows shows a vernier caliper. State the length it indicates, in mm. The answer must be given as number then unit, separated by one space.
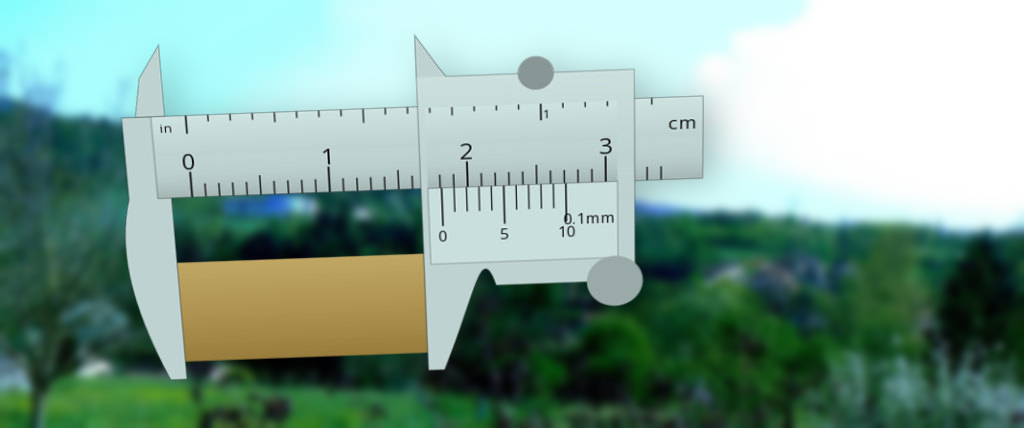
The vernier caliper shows 18.1 mm
